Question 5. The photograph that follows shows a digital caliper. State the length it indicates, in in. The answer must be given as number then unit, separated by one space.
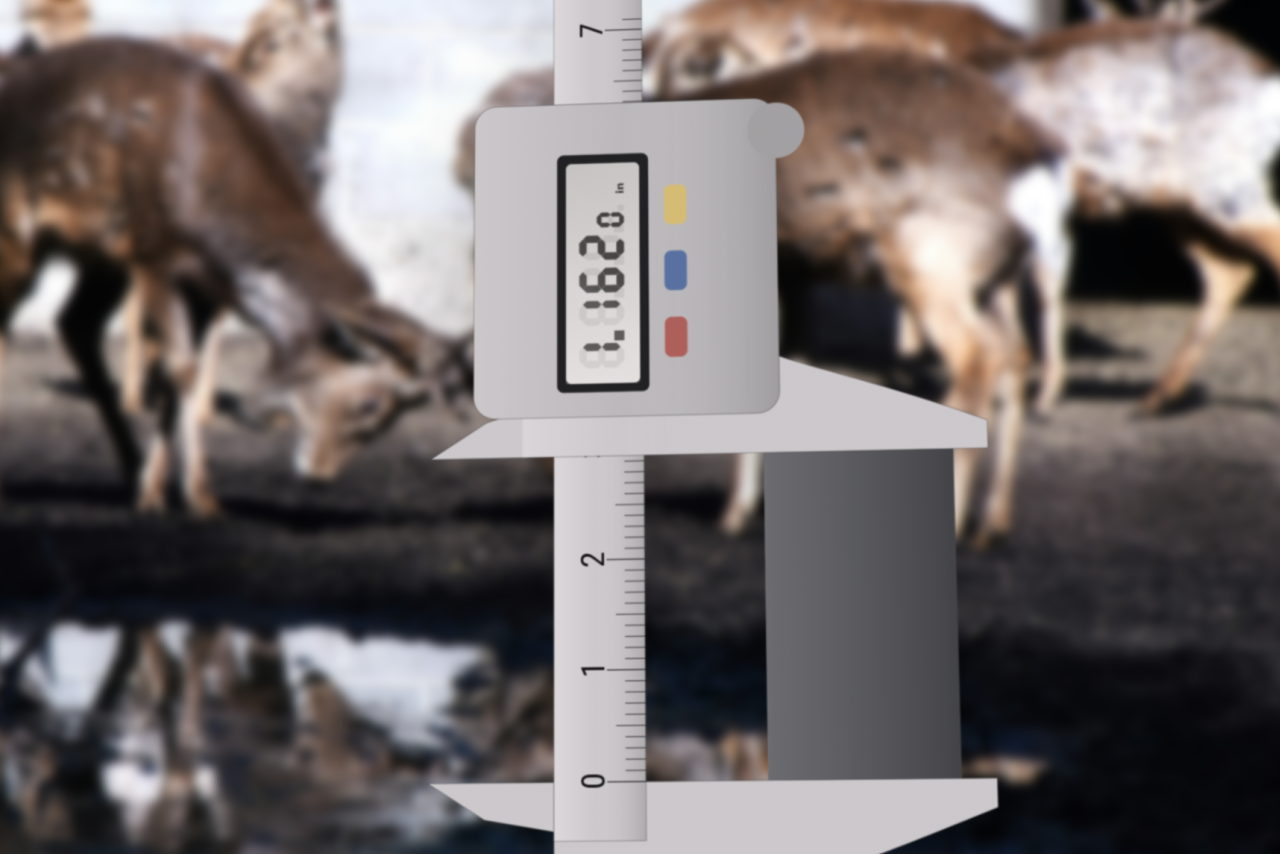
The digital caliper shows 1.1620 in
